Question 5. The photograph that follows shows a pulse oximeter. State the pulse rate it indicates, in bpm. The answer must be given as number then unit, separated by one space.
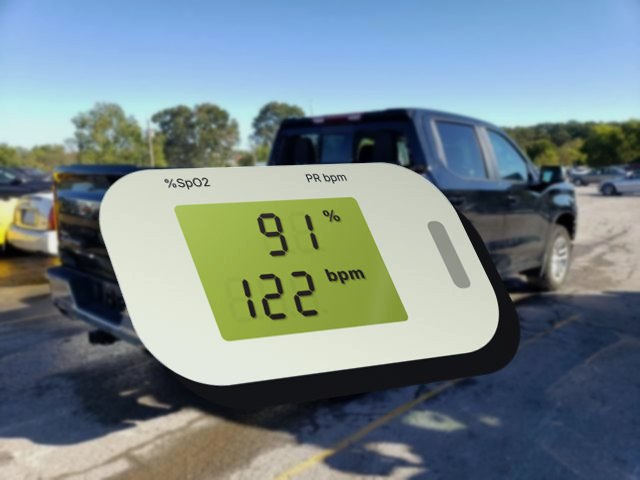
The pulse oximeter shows 122 bpm
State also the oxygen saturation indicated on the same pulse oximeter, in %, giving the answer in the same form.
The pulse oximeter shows 91 %
